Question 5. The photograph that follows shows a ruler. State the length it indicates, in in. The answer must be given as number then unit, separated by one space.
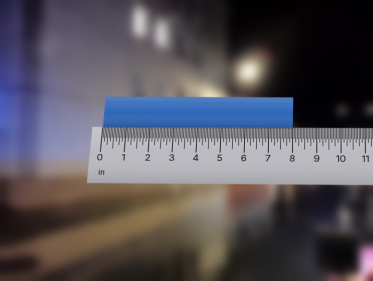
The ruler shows 8 in
